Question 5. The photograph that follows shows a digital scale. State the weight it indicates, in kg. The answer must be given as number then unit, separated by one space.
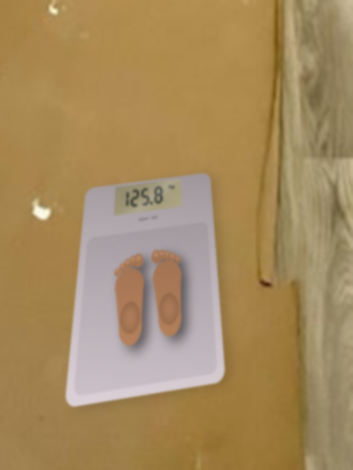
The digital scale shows 125.8 kg
